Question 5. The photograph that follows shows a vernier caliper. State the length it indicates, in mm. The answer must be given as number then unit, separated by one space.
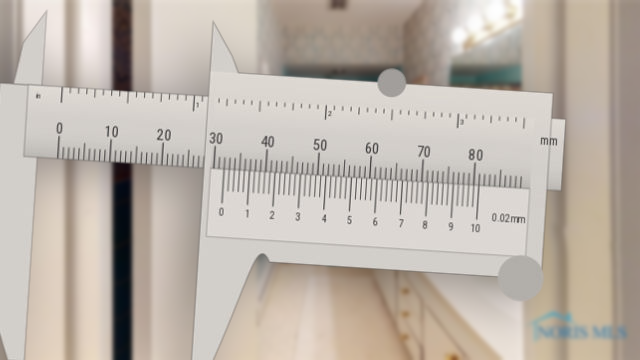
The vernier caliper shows 32.0 mm
